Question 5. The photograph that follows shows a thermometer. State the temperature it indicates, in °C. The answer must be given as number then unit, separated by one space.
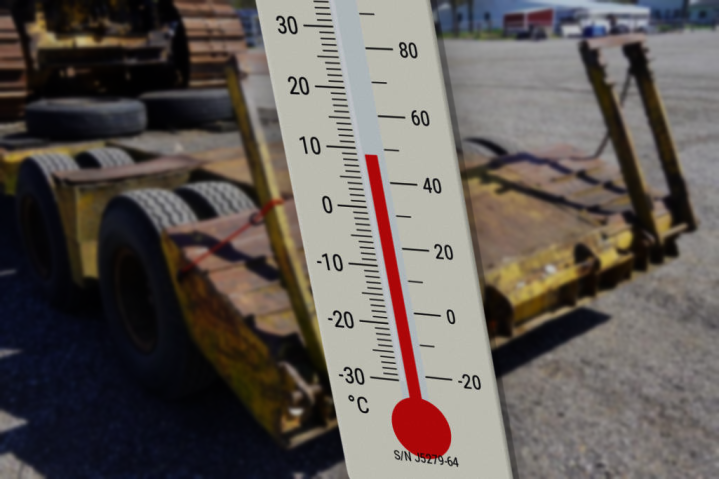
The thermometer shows 9 °C
